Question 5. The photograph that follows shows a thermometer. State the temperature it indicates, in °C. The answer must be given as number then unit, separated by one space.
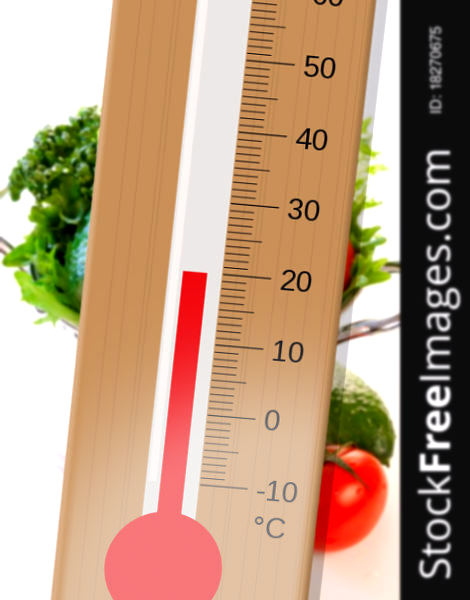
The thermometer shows 20 °C
